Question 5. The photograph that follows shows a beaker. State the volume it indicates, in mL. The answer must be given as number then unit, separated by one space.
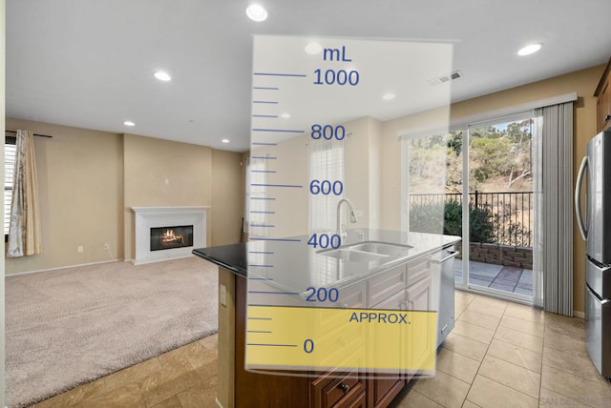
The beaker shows 150 mL
